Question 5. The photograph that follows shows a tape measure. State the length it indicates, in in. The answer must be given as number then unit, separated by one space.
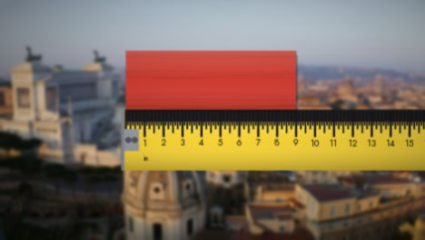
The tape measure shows 9 in
